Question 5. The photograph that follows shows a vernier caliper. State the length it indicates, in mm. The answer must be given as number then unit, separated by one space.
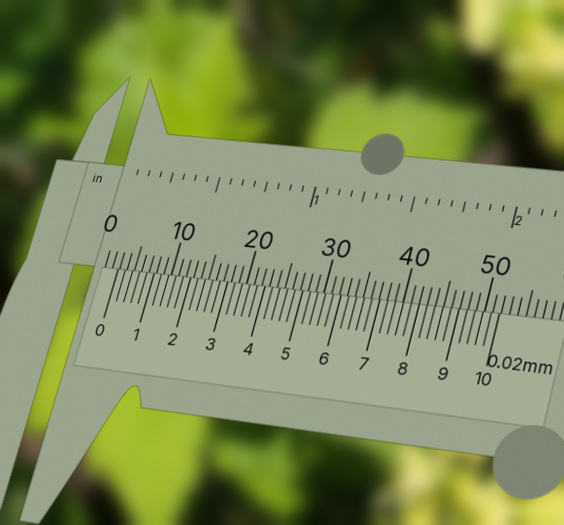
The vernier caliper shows 2.8 mm
